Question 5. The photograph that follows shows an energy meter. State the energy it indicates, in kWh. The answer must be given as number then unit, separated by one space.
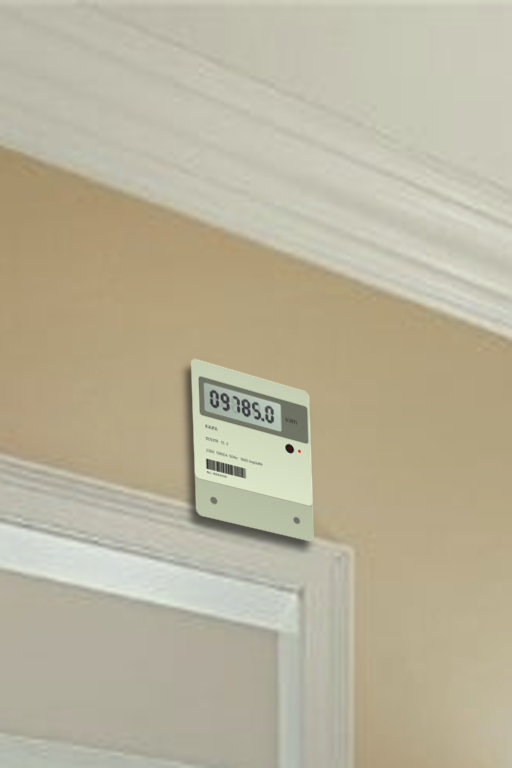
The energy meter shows 9785.0 kWh
